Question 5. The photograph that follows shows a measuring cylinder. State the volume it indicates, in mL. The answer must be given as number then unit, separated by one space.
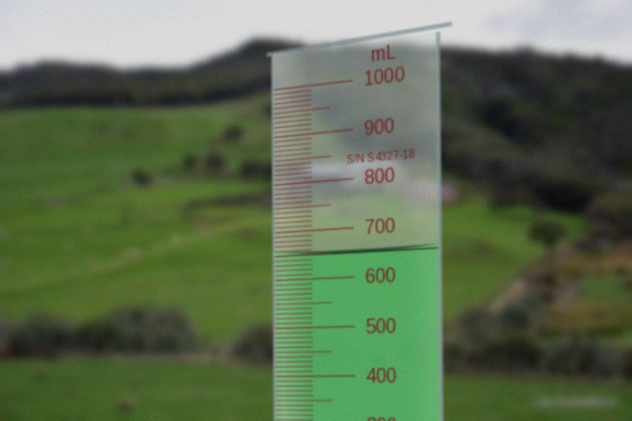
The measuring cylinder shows 650 mL
